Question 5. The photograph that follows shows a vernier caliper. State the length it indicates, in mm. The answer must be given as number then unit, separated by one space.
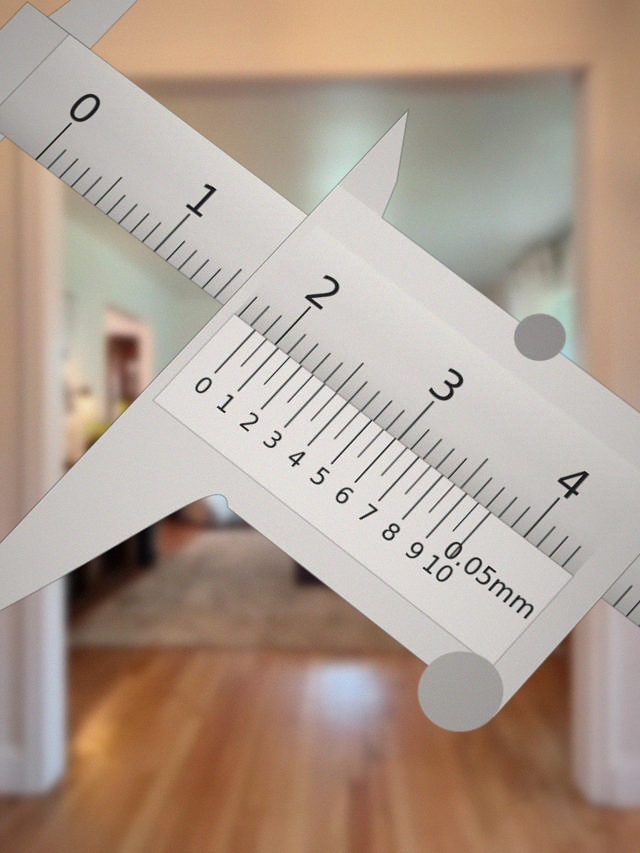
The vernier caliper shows 18.4 mm
